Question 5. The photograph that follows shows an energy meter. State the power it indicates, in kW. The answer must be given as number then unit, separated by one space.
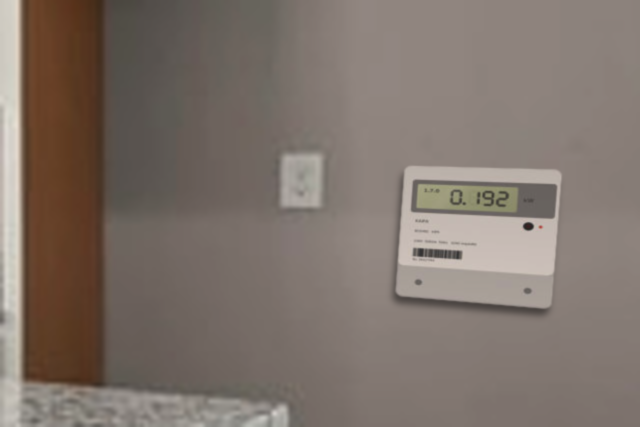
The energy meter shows 0.192 kW
